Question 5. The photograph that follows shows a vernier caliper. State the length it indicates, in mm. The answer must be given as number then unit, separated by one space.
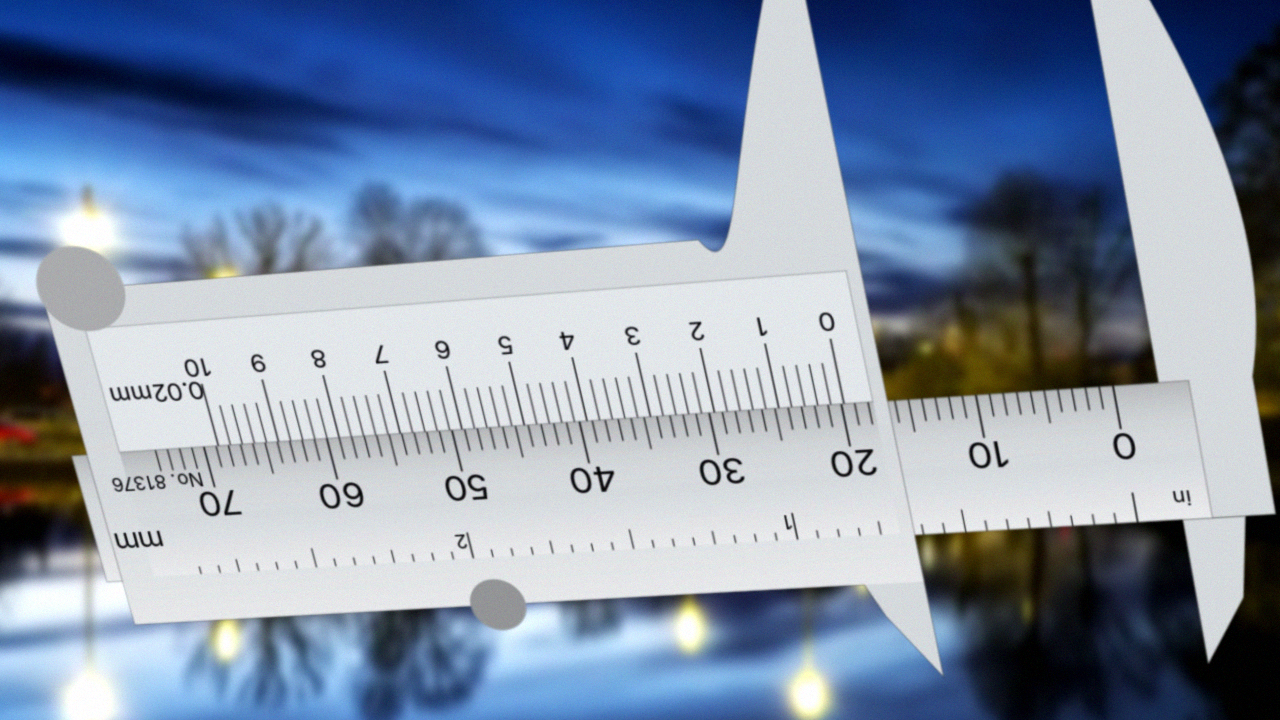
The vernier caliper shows 19.8 mm
